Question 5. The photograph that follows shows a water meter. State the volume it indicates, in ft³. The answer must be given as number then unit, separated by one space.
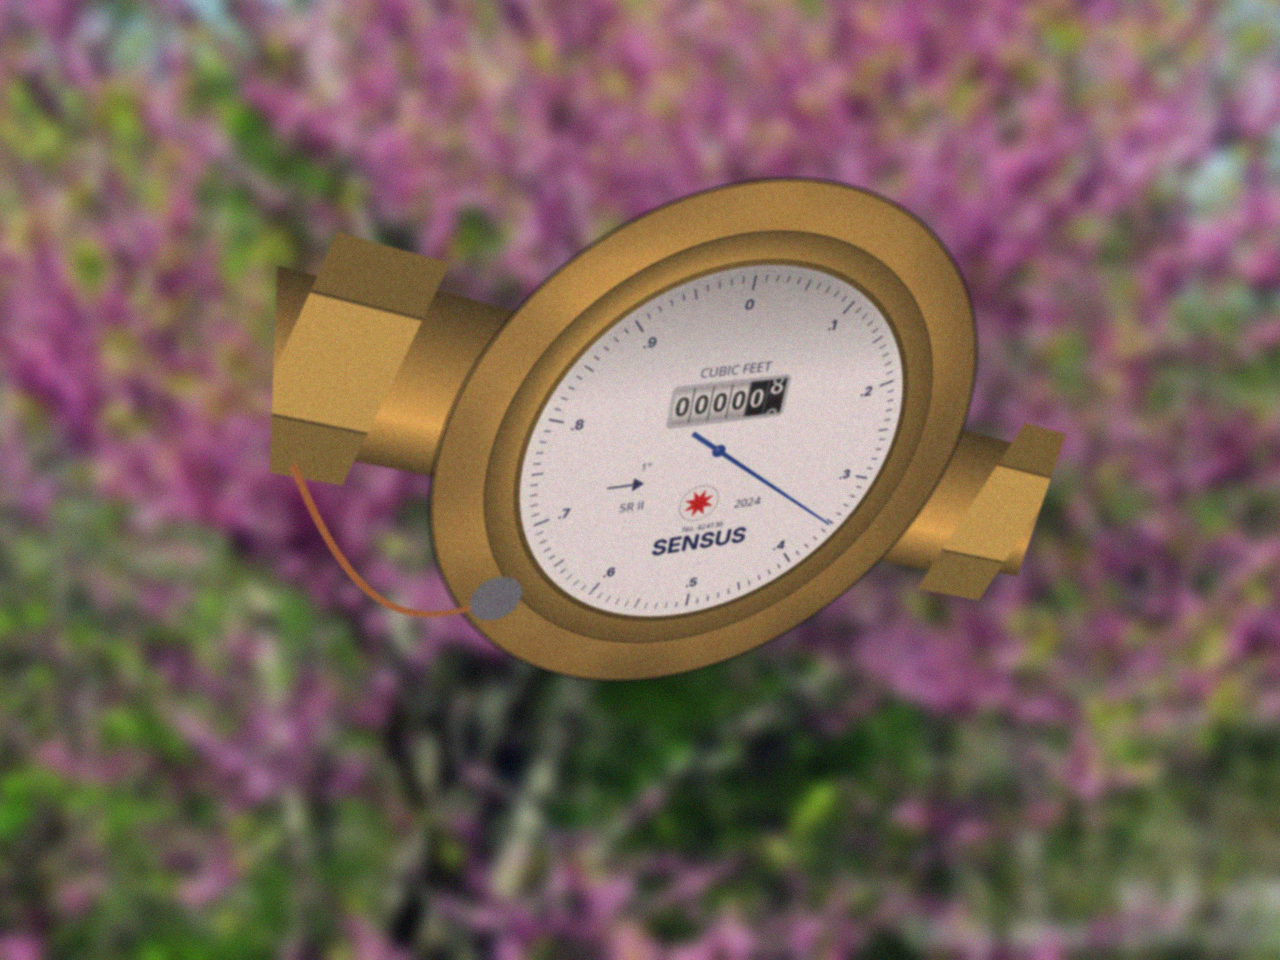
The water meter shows 8.35 ft³
